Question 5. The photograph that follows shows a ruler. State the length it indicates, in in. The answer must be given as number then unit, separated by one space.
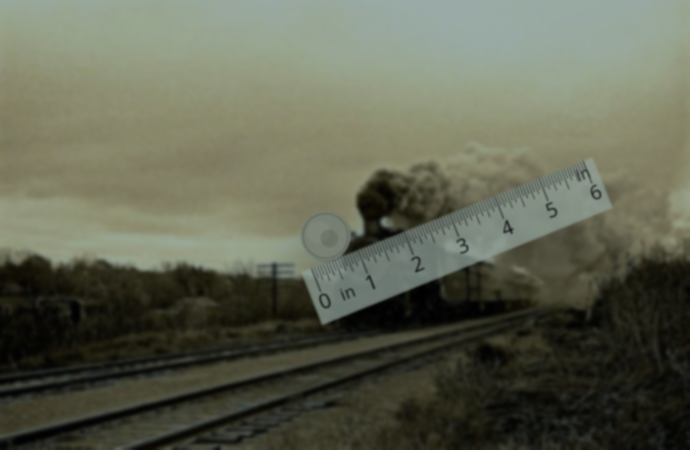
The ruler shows 1 in
